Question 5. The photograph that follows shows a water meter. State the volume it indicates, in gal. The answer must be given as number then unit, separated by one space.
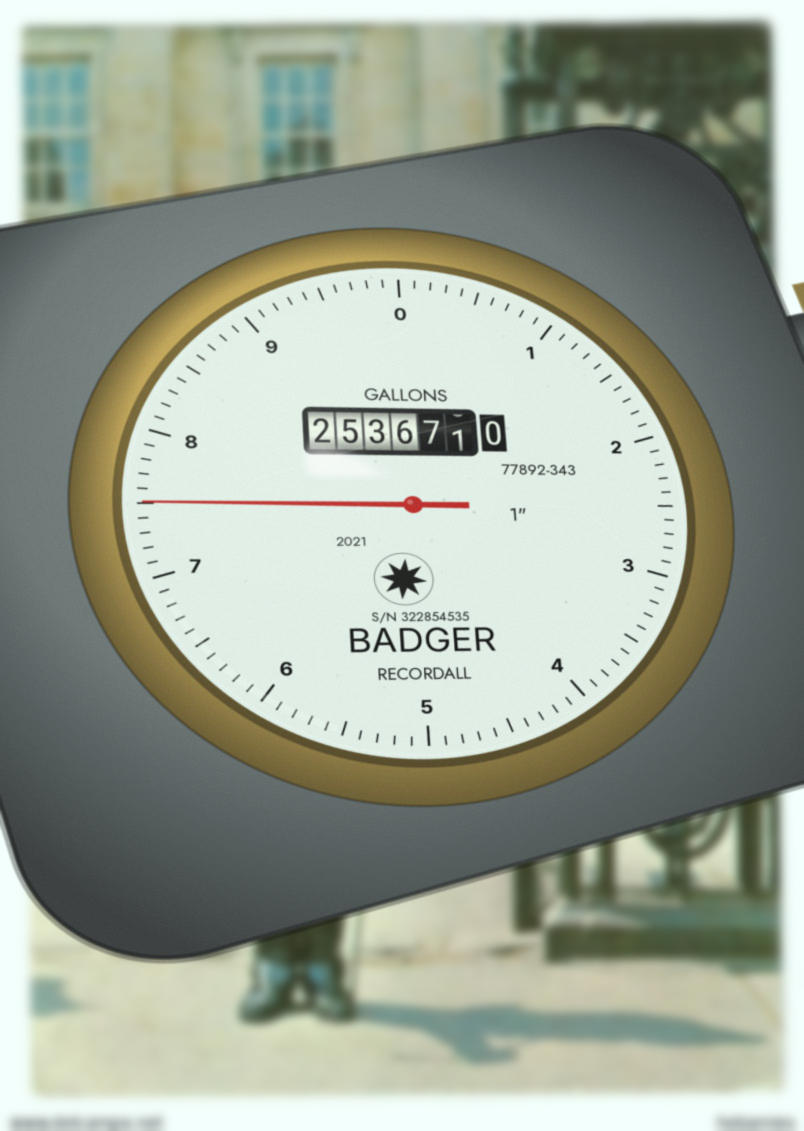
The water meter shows 2536707.5 gal
